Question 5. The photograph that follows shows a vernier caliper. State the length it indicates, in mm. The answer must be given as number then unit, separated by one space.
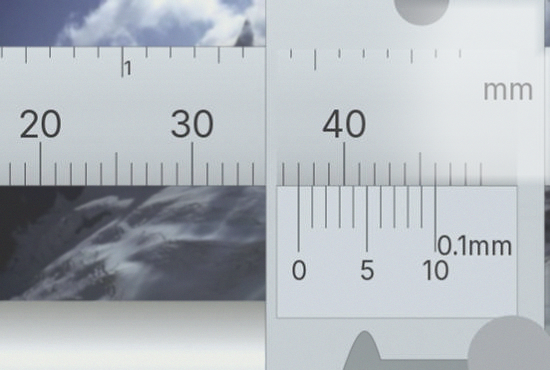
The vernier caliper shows 37.0 mm
